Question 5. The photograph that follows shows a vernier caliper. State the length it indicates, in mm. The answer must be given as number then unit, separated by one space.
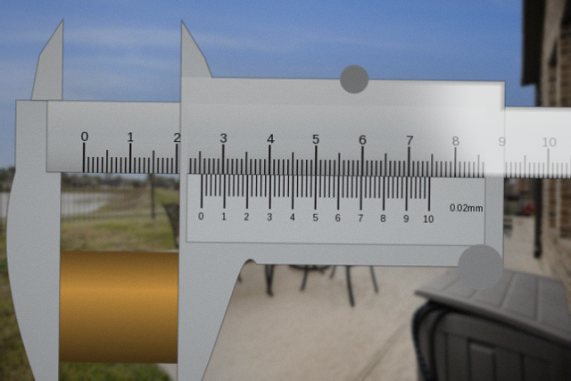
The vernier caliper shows 25.5 mm
